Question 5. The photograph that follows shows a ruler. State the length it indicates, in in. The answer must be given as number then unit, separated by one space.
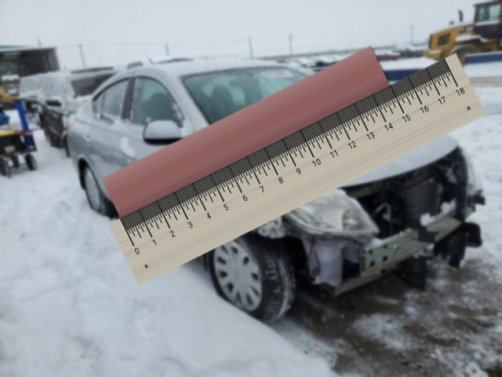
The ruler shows 15 in
